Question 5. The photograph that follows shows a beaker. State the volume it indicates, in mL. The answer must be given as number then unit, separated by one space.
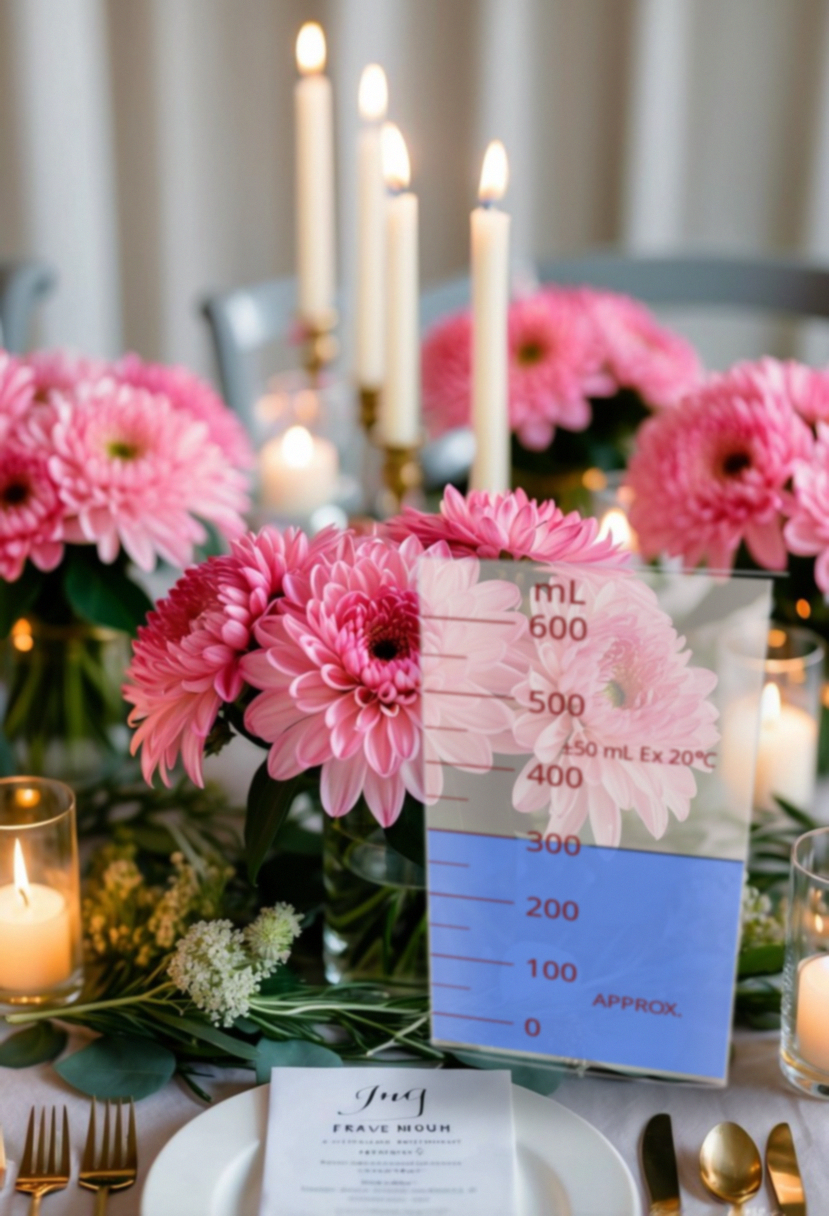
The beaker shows 300 mL
